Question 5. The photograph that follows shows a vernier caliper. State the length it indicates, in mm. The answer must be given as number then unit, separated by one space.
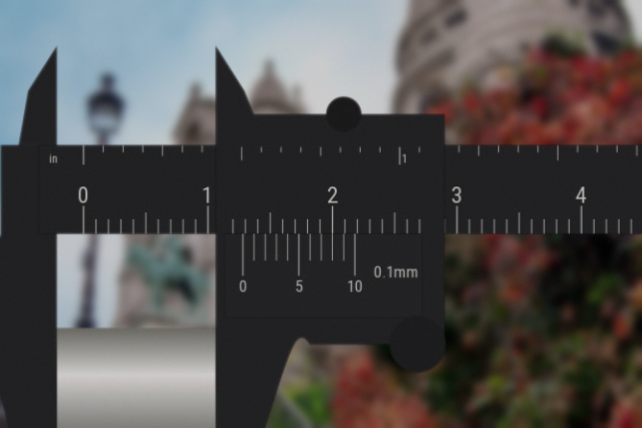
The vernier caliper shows 12.8 mm
